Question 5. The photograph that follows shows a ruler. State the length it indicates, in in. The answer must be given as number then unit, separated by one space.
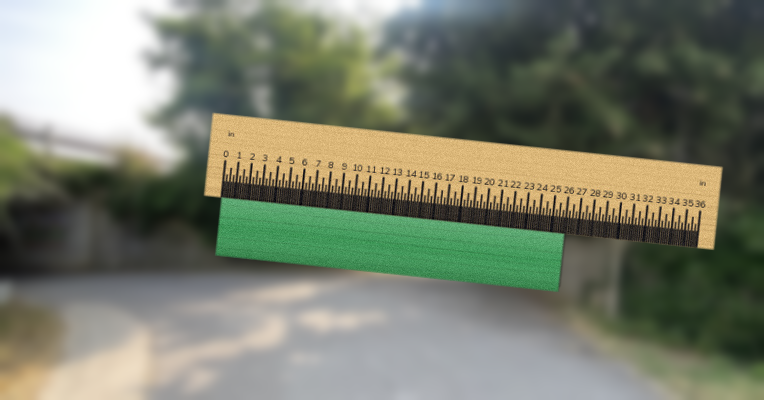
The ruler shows 26 in
